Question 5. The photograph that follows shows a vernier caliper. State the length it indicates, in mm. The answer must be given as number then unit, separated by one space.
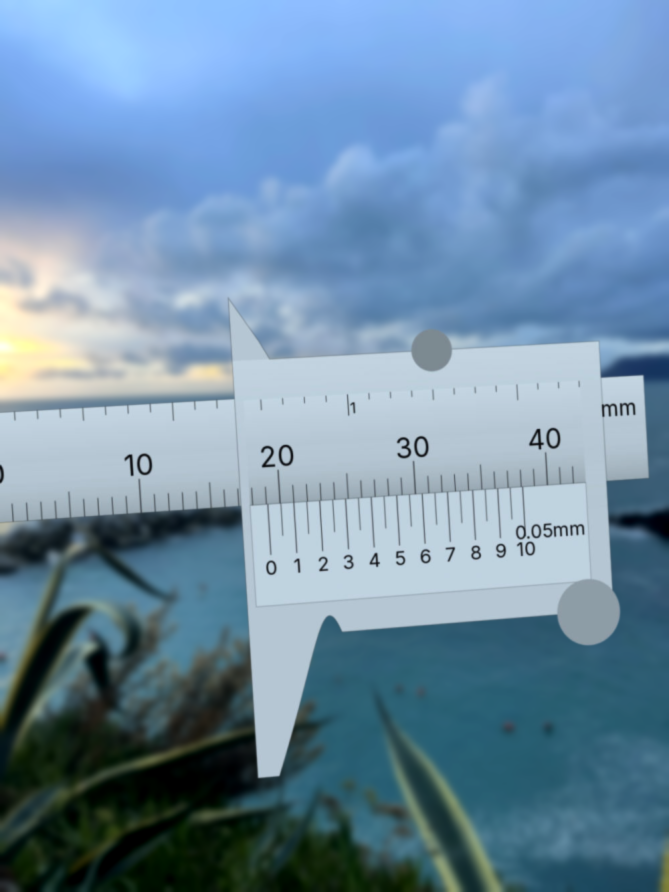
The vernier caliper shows 19.1 mm
